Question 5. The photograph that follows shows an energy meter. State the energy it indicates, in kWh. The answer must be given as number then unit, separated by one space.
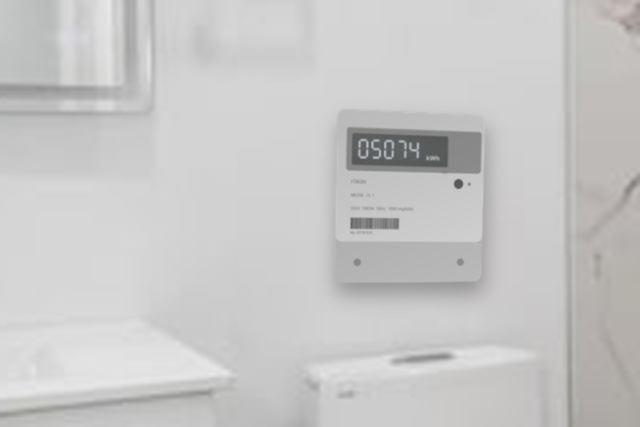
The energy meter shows 5074 kWh
